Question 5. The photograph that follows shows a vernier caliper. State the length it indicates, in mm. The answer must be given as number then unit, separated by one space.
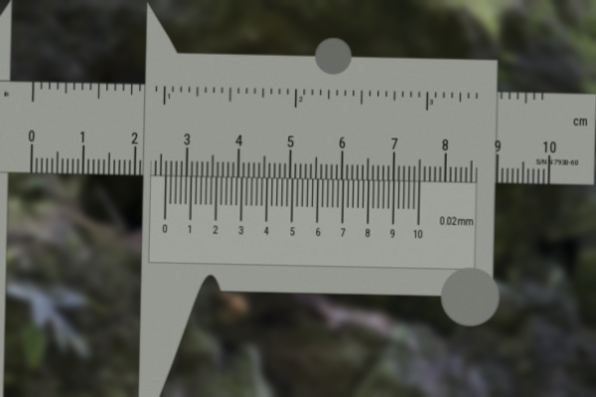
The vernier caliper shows 26.0 mm
